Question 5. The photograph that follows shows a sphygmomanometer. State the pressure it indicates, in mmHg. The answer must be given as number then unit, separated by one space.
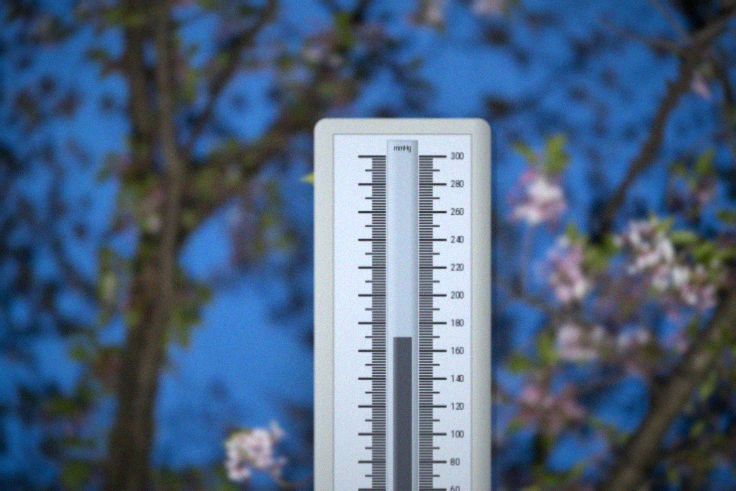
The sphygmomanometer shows 170 mmHg
